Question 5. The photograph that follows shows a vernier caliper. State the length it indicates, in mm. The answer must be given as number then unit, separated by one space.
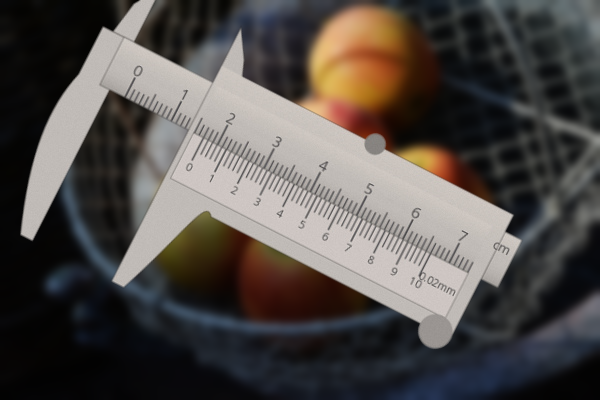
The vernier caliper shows 17.0 mm
